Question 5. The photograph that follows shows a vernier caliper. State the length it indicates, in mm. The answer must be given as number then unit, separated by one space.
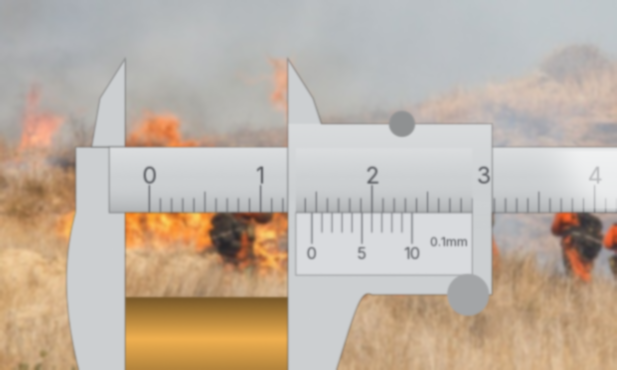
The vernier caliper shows 14.6 mm
